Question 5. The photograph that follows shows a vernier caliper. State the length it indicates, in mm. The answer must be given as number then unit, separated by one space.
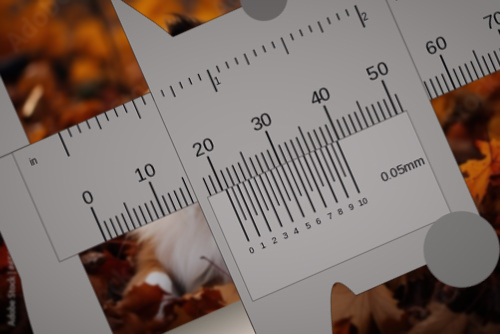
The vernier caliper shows 20.6 mm
